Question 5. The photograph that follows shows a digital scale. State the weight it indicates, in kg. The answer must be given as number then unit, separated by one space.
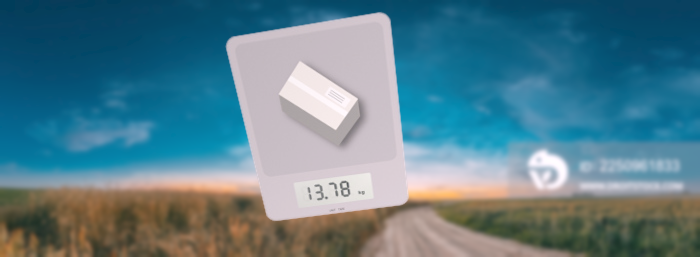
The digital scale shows 13.78 kg
